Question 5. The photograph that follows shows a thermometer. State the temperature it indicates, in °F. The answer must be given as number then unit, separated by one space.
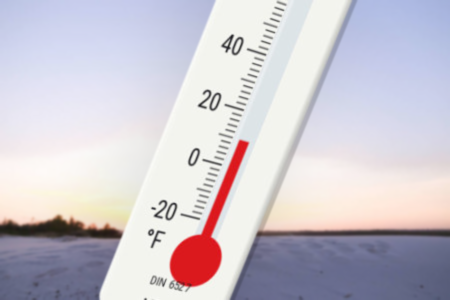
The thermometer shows 10 °F
